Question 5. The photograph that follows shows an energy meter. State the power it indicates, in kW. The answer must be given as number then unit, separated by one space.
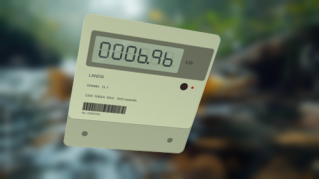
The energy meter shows 6.96 kW
